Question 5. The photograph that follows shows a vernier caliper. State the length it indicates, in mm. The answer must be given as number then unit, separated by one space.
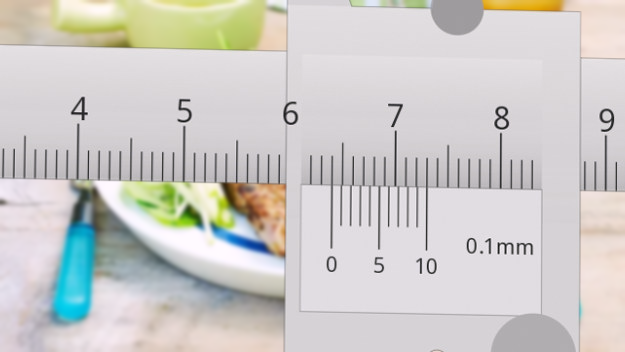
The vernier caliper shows 64.0 mm
